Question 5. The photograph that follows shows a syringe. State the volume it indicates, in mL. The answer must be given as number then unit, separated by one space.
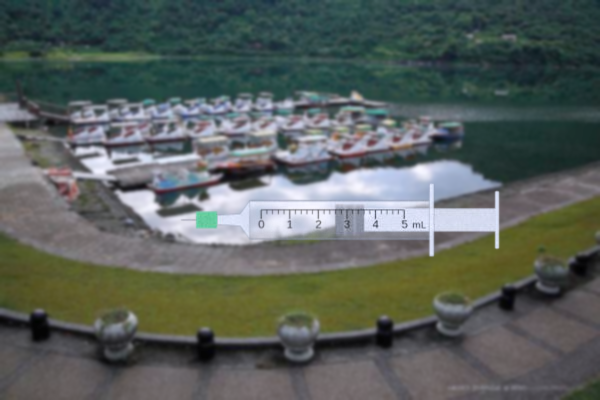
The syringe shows 2.6 mL
